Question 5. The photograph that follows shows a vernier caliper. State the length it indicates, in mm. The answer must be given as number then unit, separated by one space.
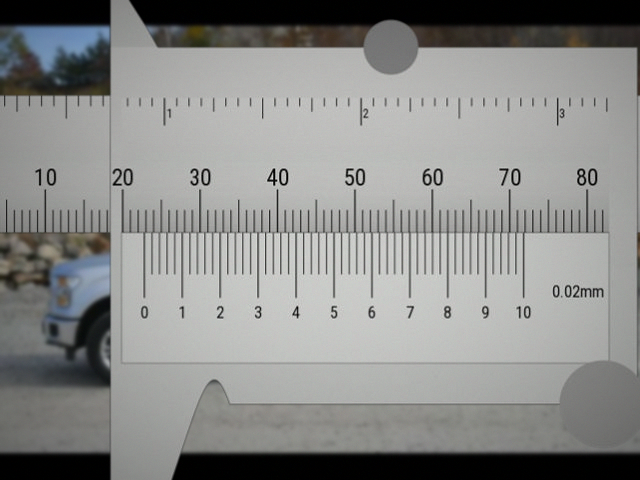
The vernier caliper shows 22.8 mm
